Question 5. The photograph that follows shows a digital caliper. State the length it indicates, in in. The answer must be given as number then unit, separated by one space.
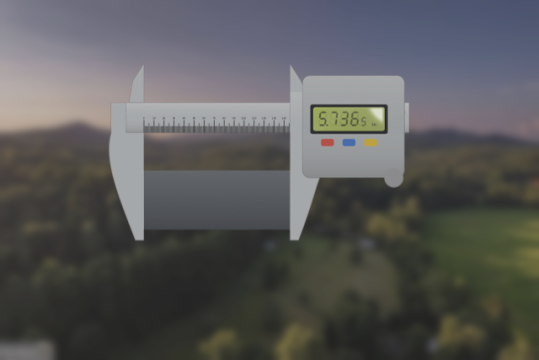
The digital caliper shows 5.7365 in
